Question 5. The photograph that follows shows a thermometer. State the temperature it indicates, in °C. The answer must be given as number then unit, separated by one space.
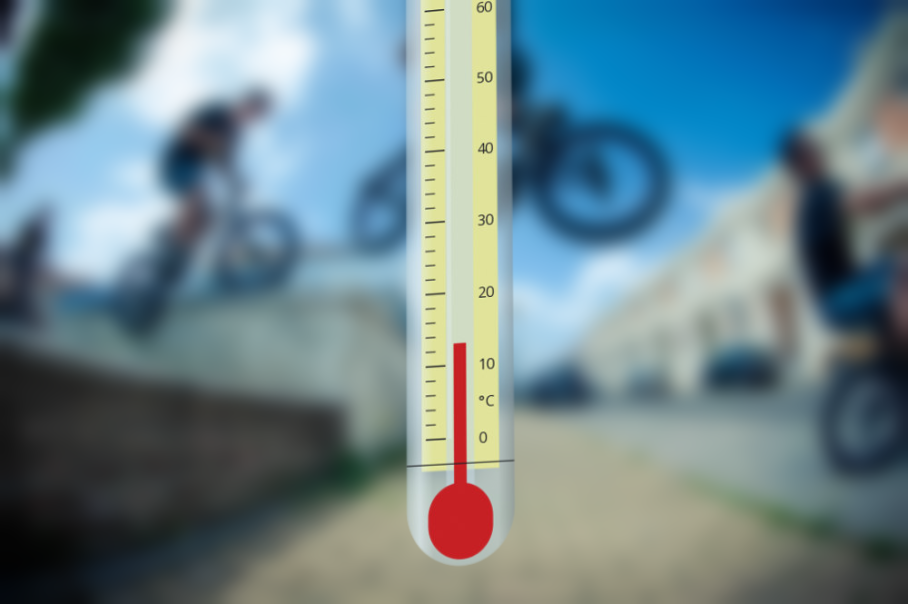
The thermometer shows 13 °C
